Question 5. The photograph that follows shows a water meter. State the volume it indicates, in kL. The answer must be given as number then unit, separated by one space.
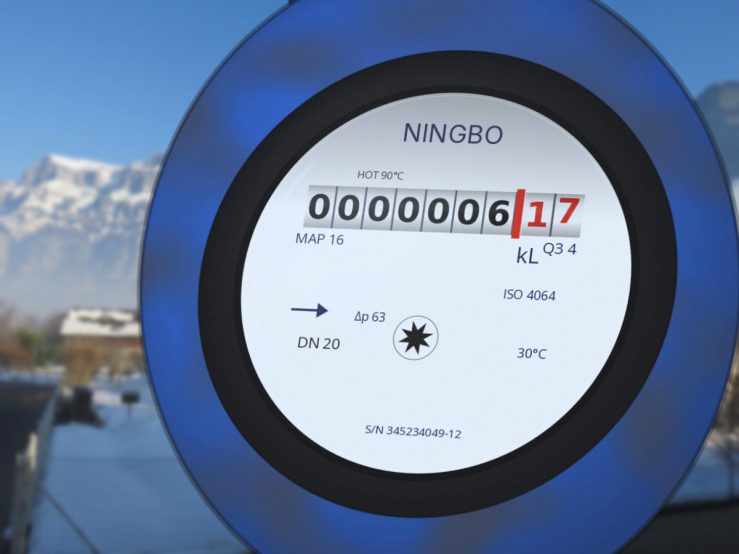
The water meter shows 6.17 kL
